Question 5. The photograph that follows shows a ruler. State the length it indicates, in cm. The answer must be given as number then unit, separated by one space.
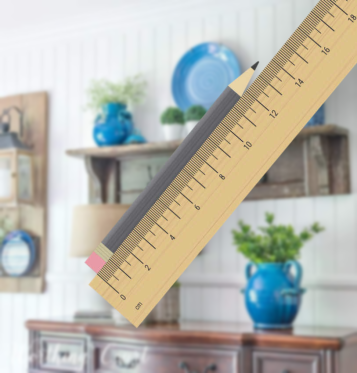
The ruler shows 13.5 cm
